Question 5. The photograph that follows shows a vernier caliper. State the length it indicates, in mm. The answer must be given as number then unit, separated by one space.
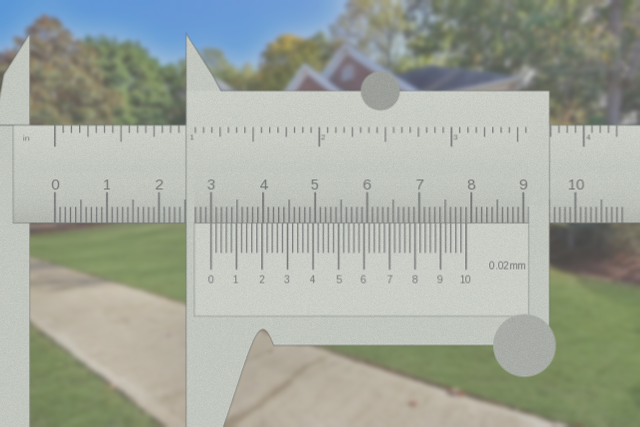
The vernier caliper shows 30.0 mm
